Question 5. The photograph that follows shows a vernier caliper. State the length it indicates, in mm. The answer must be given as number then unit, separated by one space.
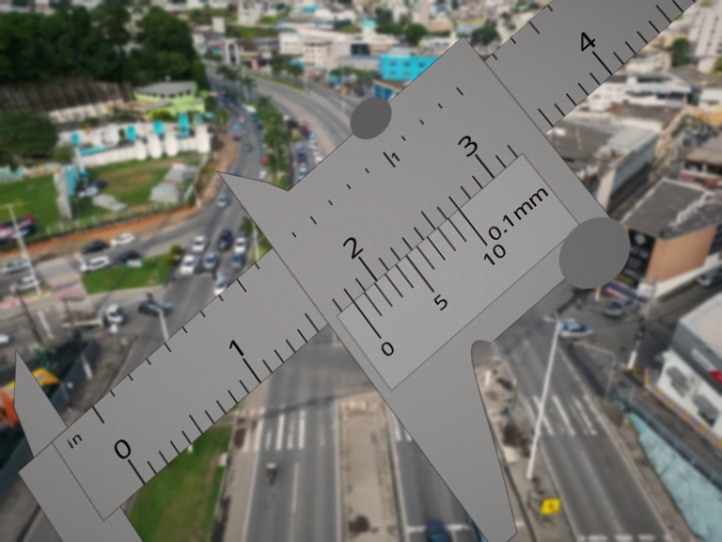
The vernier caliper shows 18.0 mm
